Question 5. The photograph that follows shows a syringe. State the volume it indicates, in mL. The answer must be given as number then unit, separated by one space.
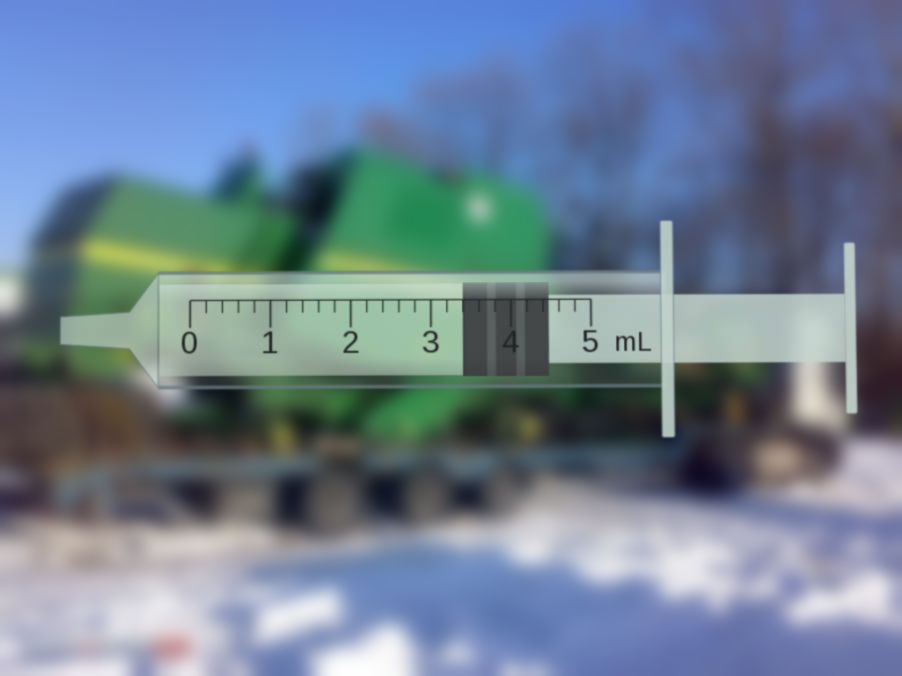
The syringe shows 3.4 mL
